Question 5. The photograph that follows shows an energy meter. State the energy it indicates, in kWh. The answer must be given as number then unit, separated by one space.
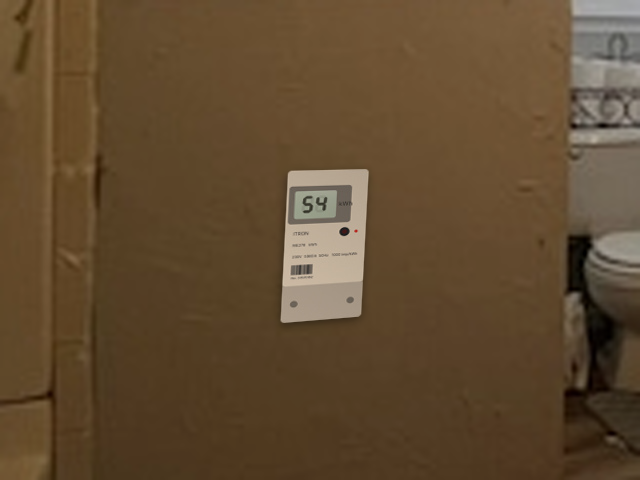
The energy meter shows 54 kWh
